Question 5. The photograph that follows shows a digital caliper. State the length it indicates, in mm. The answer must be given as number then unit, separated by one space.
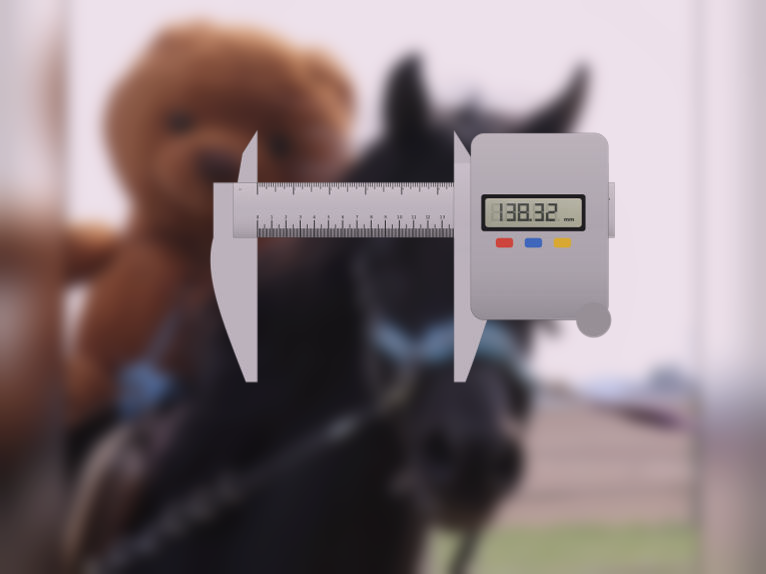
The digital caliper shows 138.32 mm
